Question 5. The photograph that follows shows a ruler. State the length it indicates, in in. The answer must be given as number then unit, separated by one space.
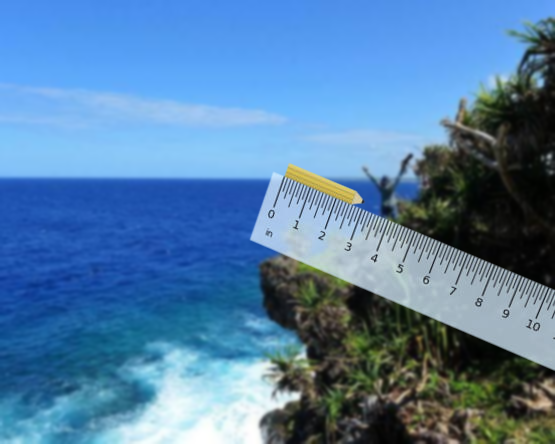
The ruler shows 3 in
